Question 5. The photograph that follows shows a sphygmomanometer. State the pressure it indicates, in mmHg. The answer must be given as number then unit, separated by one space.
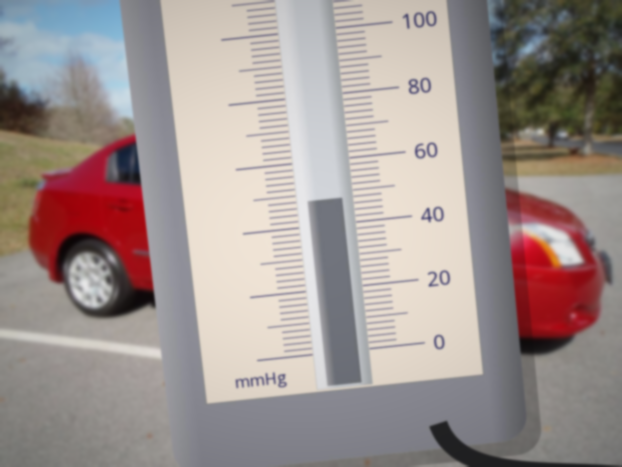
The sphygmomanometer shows 48 mmHg
